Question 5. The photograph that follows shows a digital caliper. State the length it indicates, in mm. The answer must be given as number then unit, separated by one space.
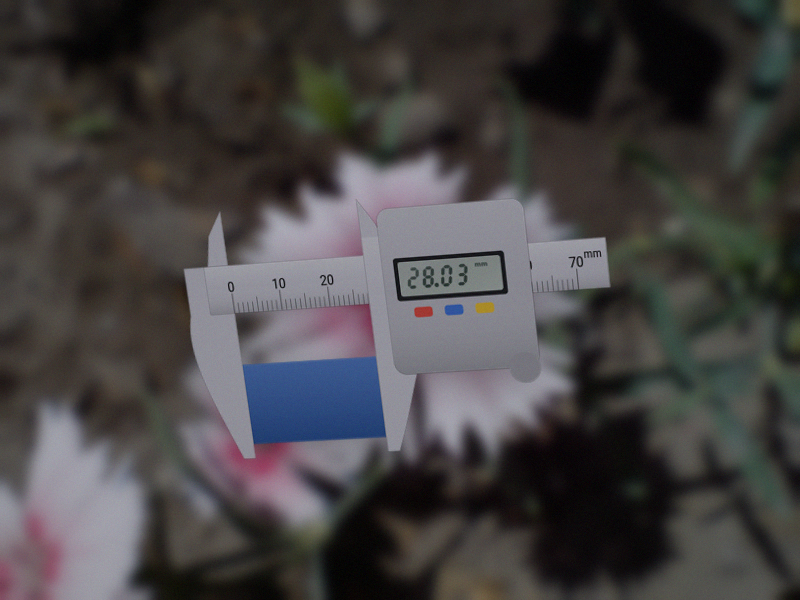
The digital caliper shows 28.03 mm
